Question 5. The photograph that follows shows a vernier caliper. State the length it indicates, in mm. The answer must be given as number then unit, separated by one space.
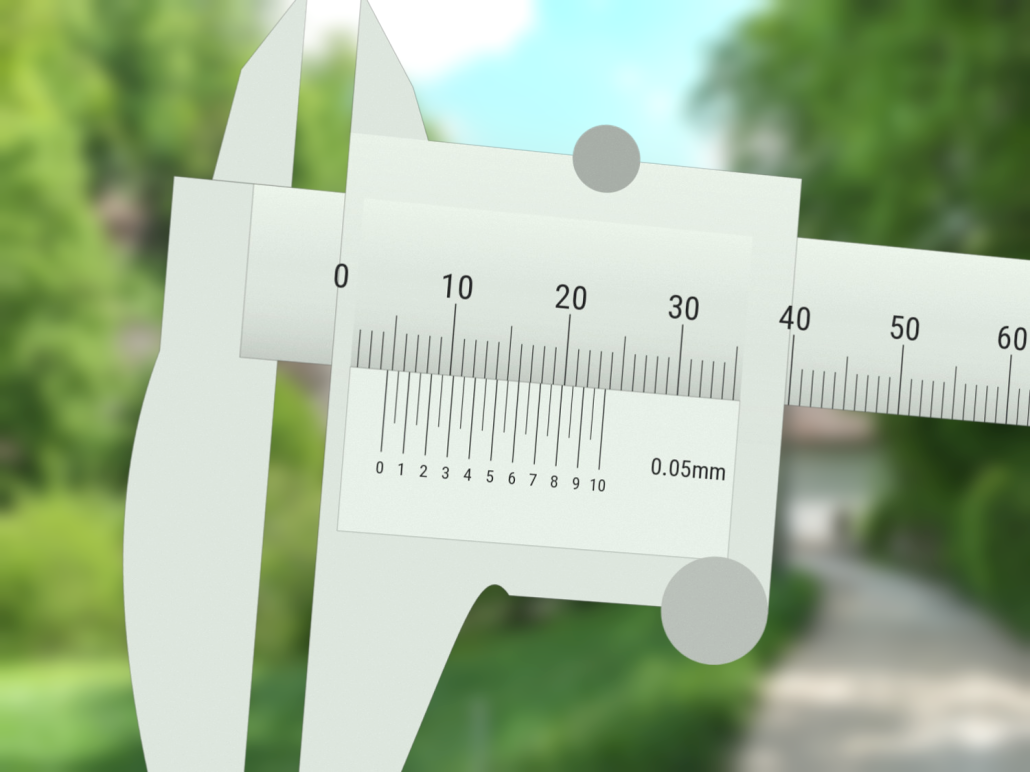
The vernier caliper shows 4.6 mm
